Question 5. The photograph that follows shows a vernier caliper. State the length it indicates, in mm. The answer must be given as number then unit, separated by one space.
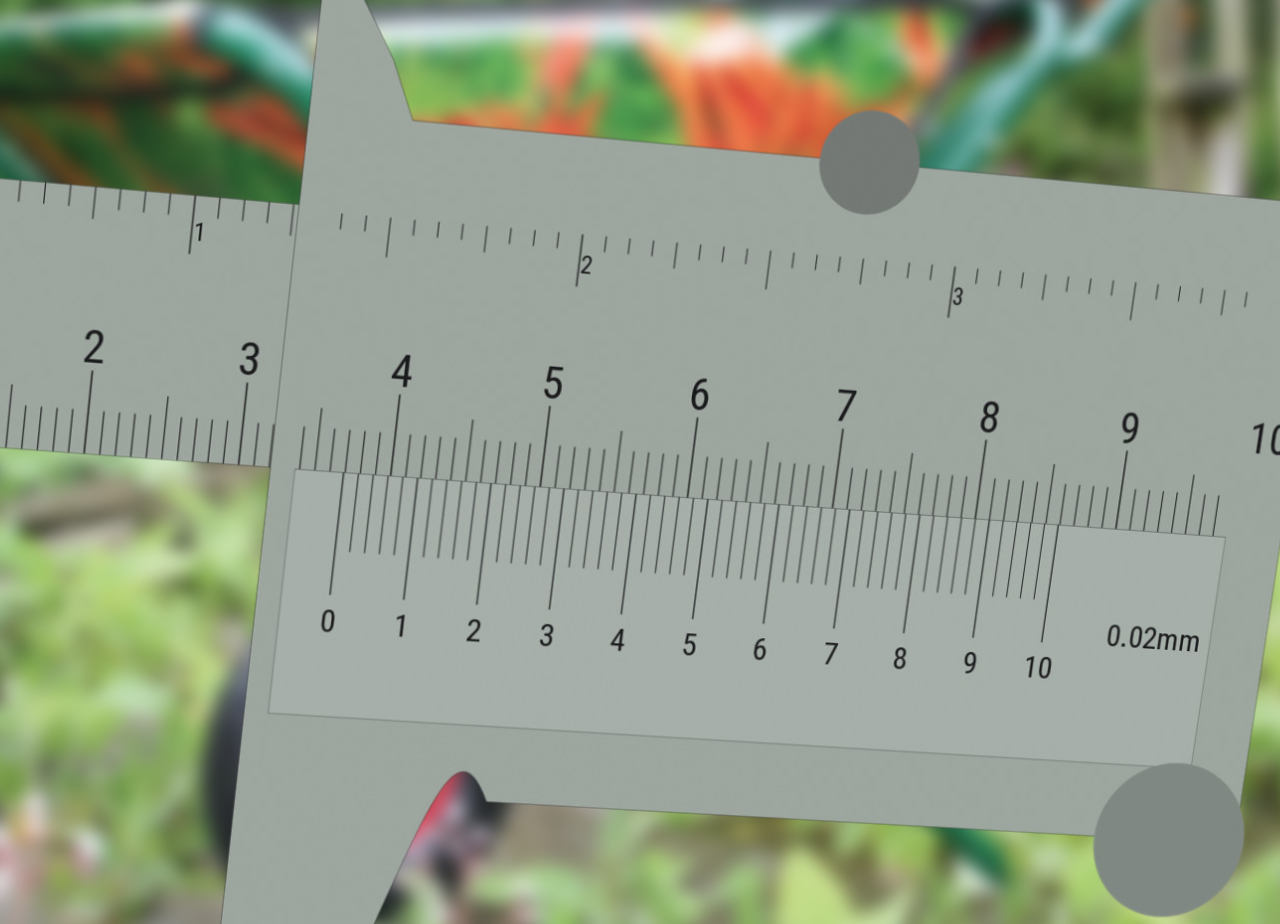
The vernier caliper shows 36.9 mm
